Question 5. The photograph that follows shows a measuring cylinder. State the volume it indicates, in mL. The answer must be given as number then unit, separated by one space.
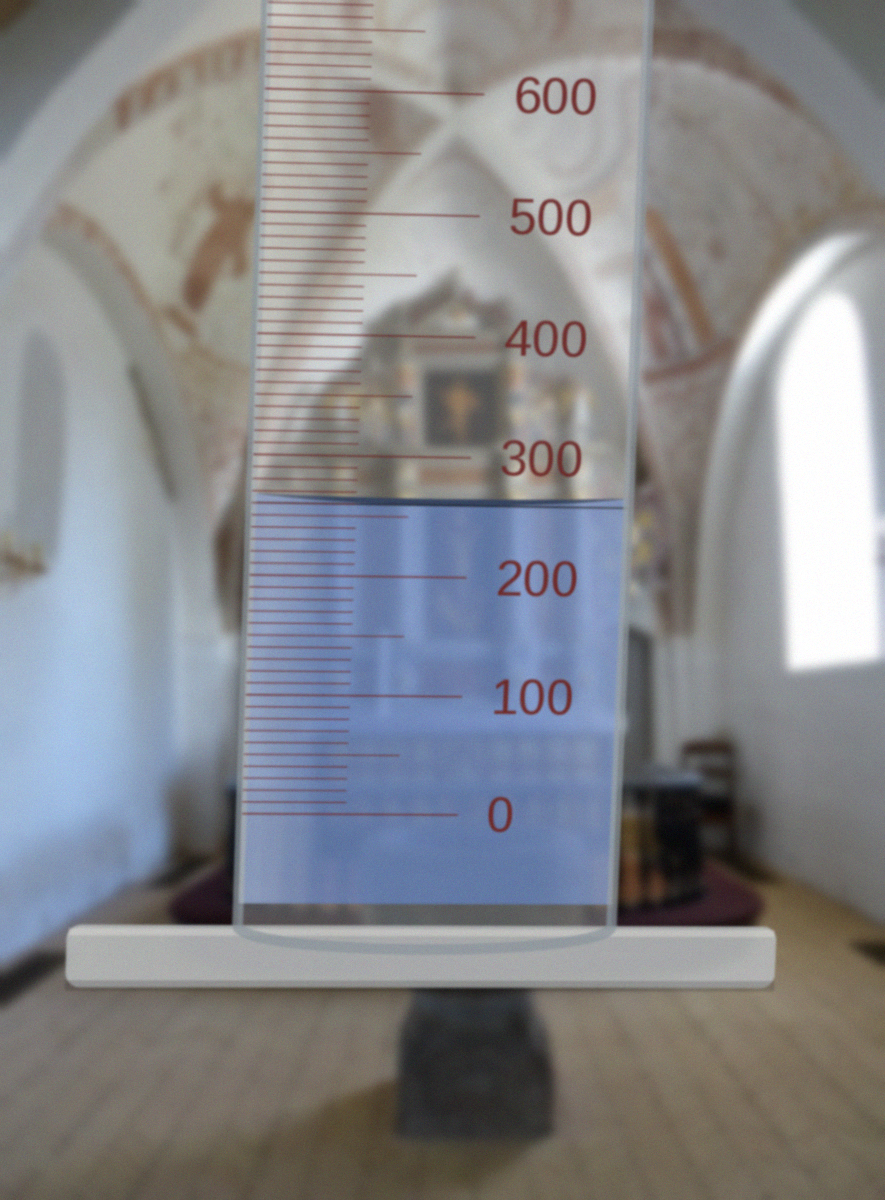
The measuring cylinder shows 260 mL
